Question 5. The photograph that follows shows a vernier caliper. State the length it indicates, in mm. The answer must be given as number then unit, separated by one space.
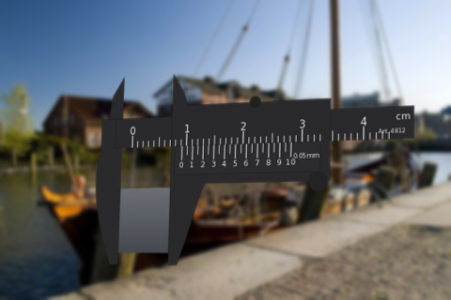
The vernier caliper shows 9.2 mm
